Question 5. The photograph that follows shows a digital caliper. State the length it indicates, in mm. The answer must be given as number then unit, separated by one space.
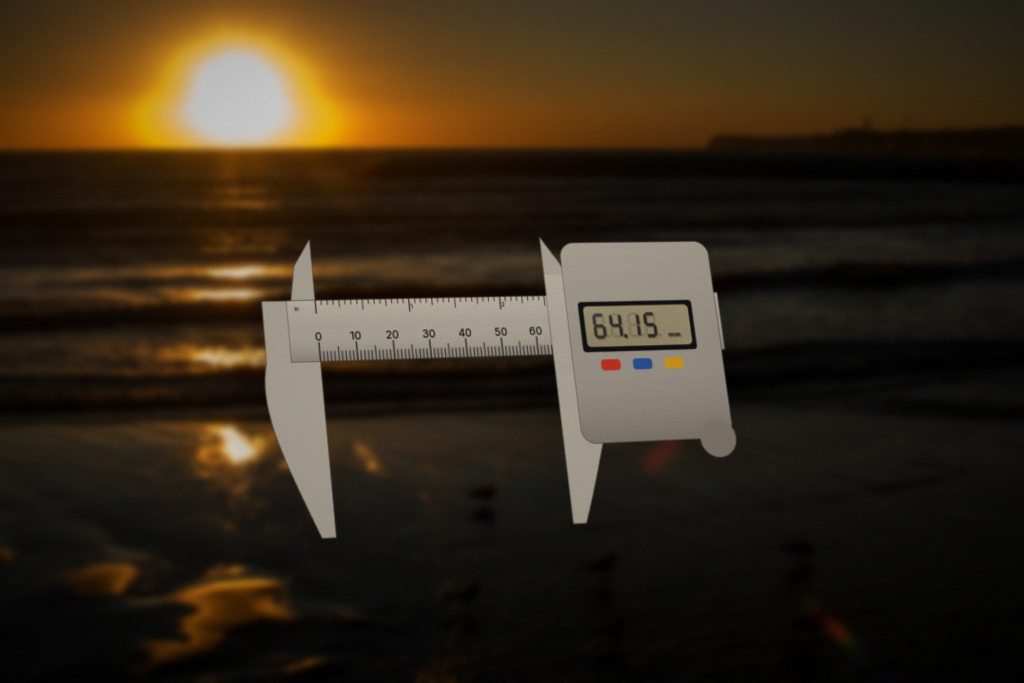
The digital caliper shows 64.15 mm
